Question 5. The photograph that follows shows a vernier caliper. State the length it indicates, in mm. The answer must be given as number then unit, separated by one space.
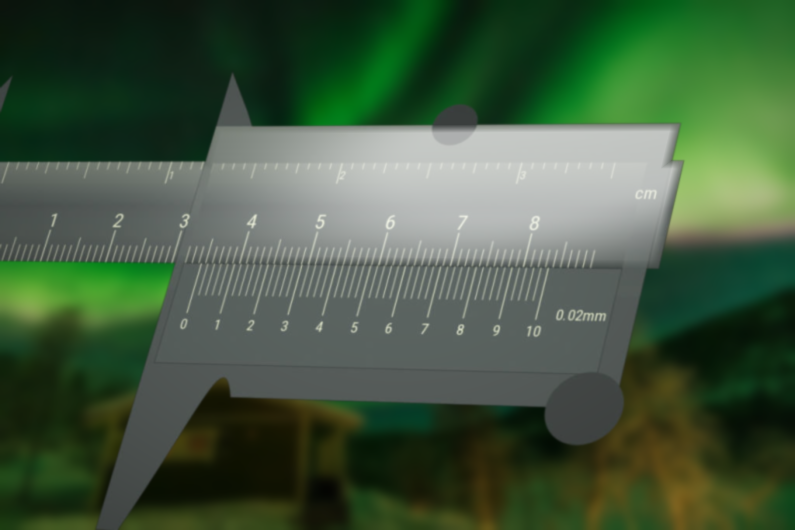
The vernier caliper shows 34.4 mm
